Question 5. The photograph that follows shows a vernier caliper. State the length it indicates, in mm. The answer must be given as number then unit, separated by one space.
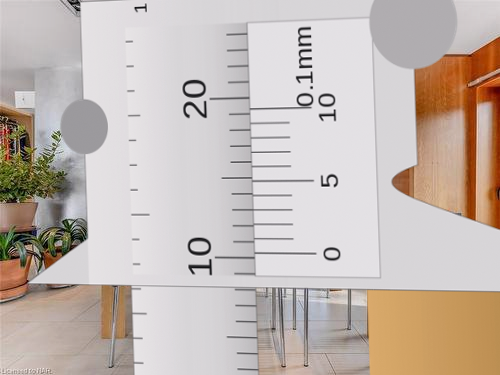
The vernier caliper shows 10.3 mm
